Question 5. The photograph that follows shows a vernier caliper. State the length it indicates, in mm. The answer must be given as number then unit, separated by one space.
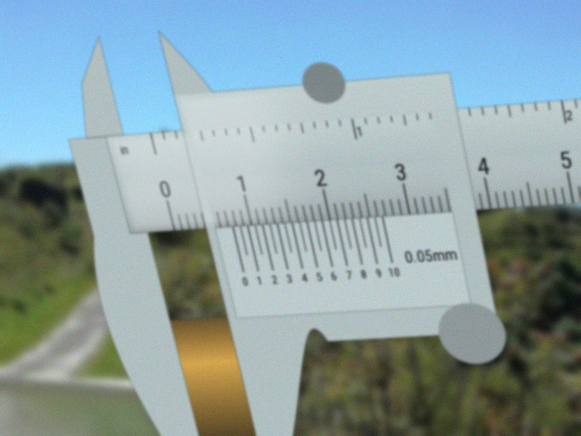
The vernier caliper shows 7.6 mm
